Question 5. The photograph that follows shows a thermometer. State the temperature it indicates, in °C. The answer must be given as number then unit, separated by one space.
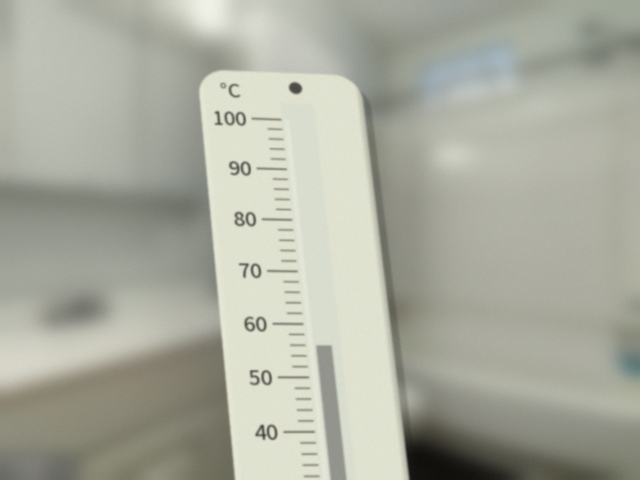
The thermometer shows 56 °C
